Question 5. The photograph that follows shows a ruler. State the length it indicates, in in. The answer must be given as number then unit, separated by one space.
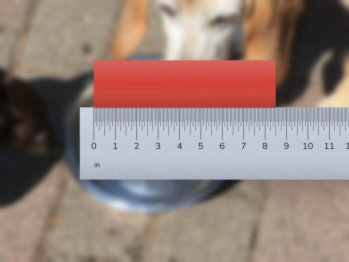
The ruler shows 8.5 in
